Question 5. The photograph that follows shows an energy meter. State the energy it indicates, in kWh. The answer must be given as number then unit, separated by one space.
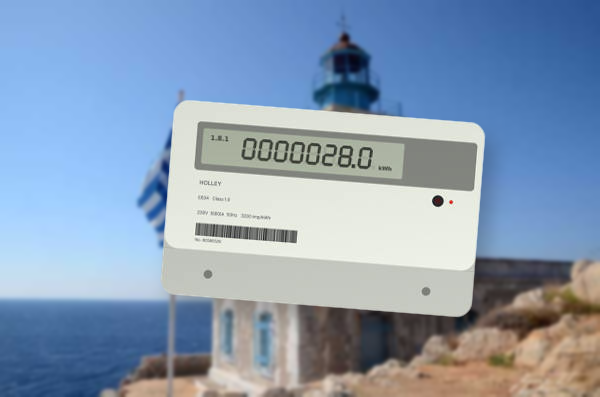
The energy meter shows 28.0 kWh
